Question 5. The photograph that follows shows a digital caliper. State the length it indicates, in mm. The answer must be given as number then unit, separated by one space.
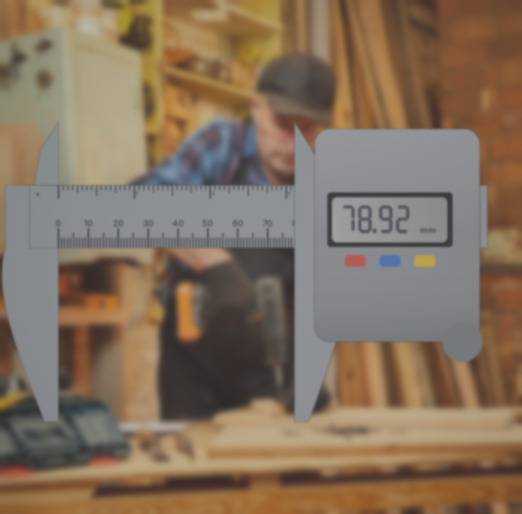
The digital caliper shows 78.92 mm
